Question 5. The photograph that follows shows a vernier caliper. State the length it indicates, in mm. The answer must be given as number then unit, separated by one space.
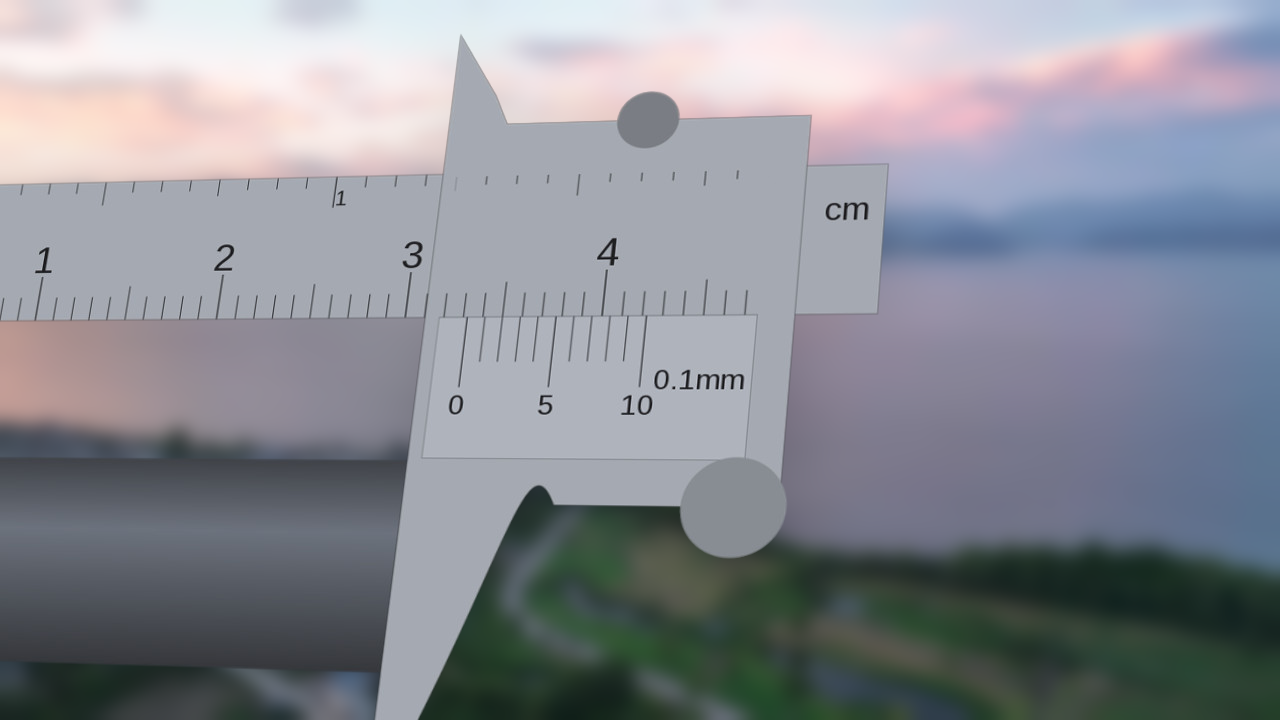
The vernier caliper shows 33.2 mm
